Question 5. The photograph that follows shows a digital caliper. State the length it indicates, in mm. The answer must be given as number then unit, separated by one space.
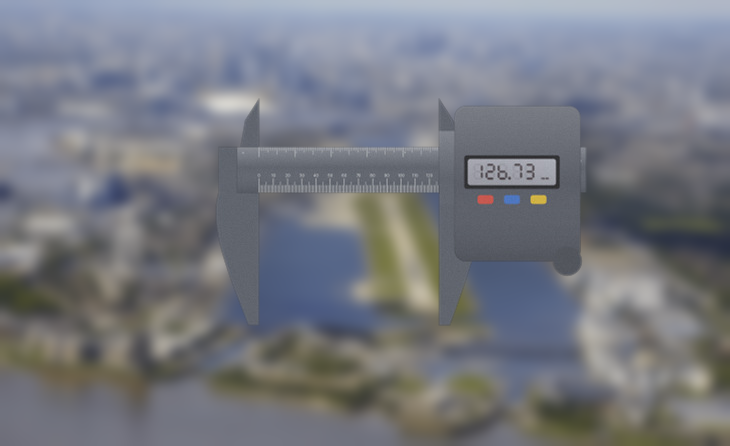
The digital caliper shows 126.73 mm
